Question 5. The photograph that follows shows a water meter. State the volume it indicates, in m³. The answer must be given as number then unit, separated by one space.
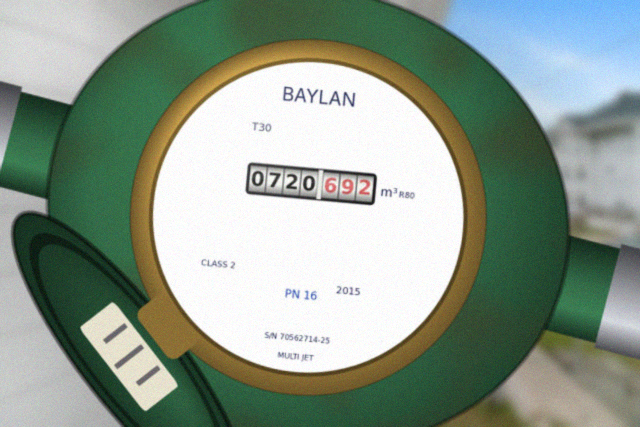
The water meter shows 720.692 m³
